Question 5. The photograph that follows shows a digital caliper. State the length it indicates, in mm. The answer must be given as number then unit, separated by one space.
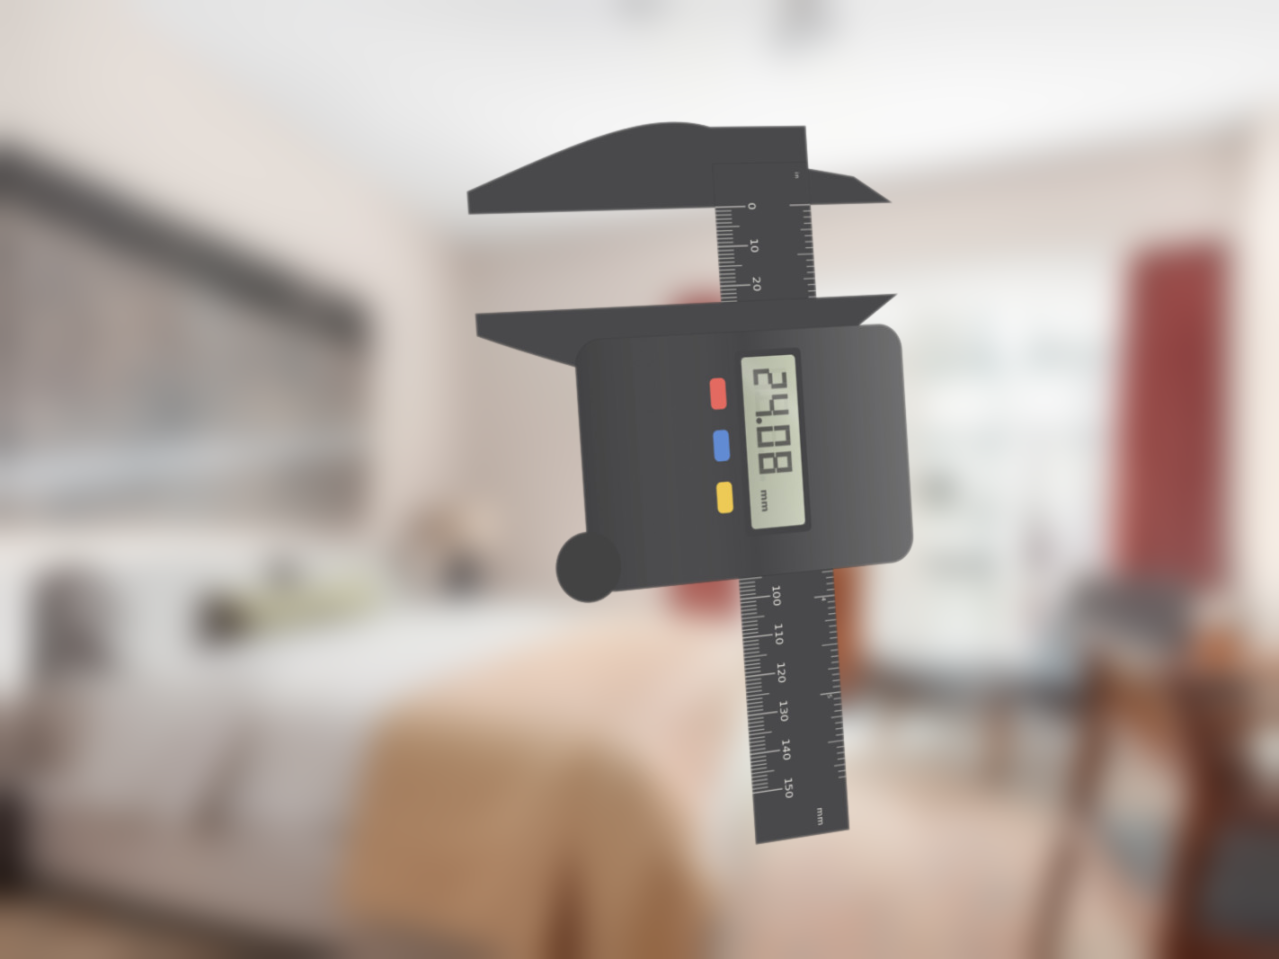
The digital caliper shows 24.08 mm
